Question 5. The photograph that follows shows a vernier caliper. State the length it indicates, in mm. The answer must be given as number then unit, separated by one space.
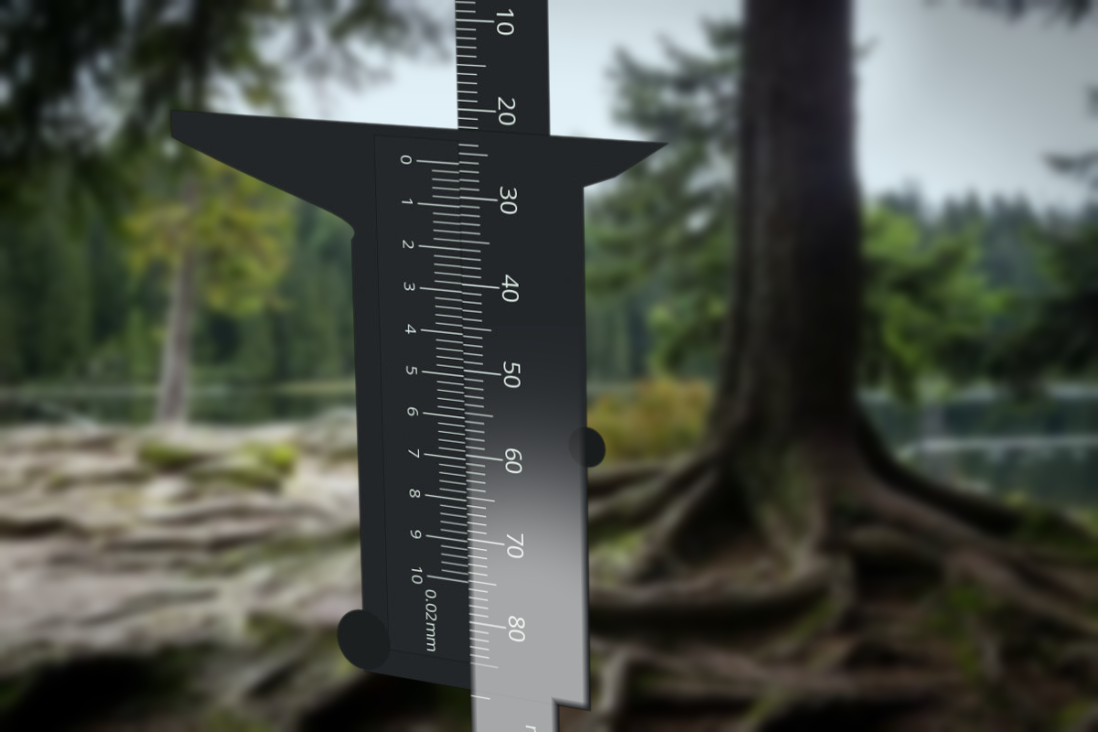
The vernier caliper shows 26.2 mm
